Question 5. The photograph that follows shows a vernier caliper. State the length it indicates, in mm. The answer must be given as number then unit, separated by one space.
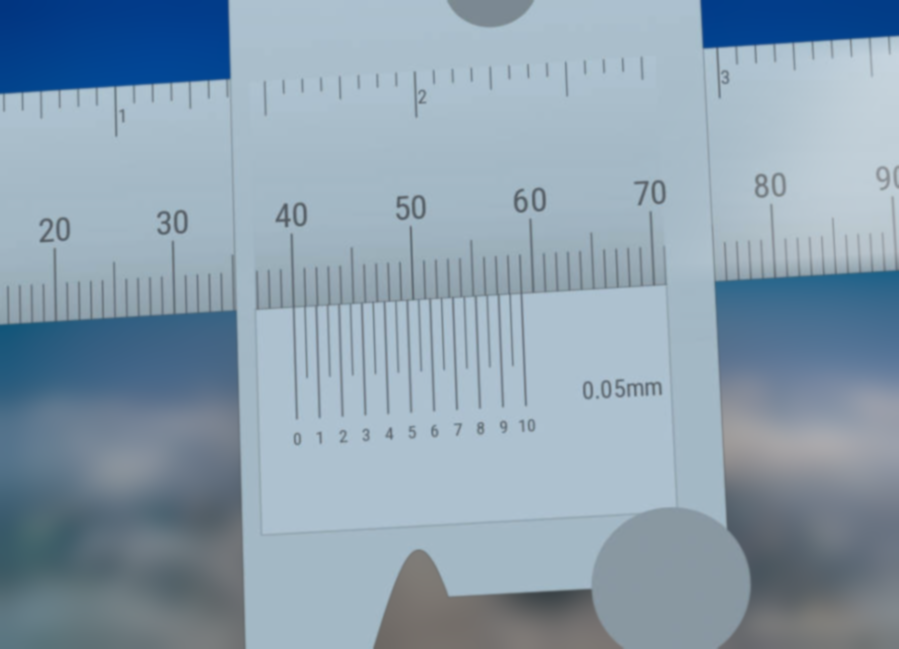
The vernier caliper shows 40.0 mm
